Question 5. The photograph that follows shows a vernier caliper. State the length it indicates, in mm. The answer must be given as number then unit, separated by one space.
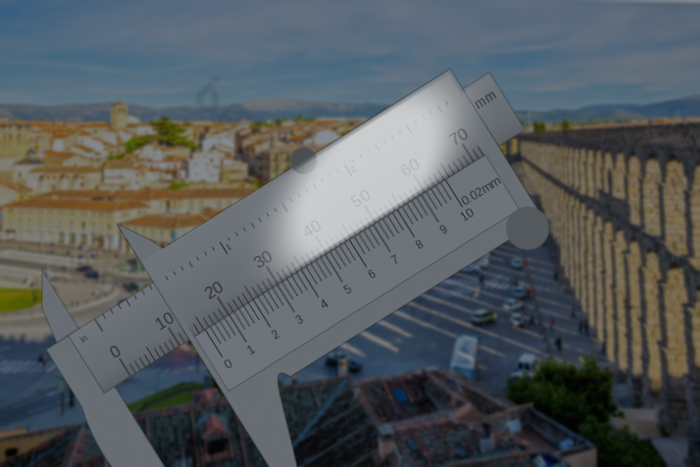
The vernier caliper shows 15.2 mm
